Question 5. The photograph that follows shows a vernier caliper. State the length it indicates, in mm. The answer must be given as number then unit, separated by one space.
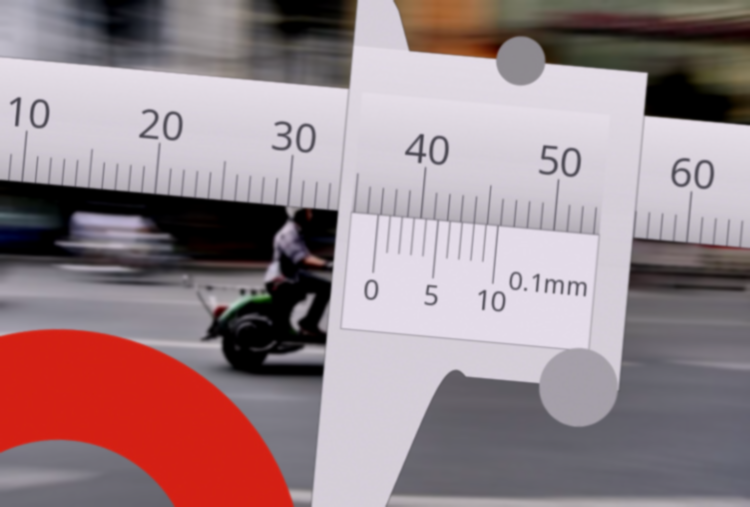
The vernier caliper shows 36.8 mm
